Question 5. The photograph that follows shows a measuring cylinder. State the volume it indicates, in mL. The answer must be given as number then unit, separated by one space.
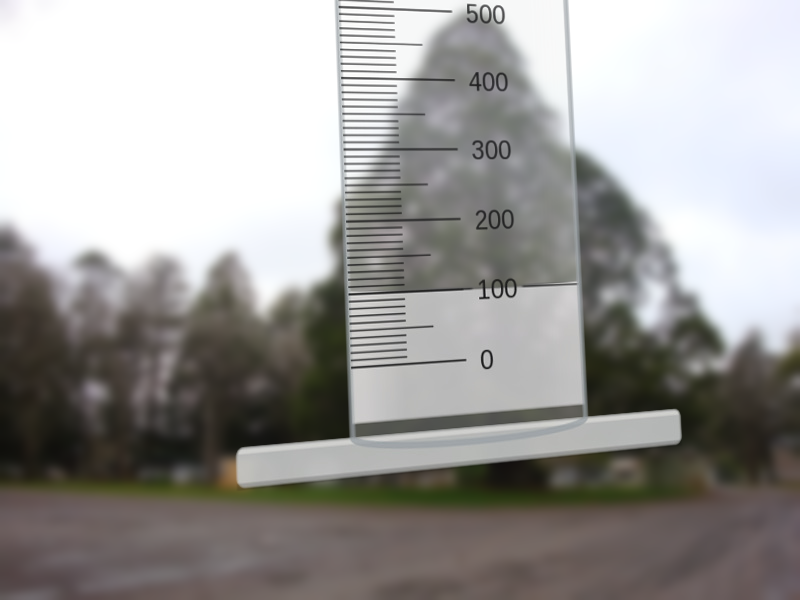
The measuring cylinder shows 100 mL
